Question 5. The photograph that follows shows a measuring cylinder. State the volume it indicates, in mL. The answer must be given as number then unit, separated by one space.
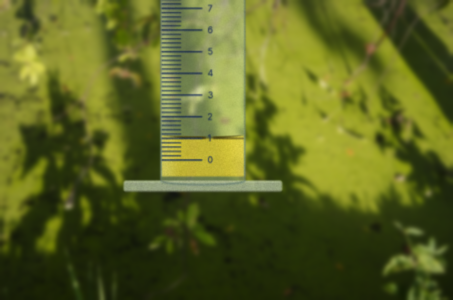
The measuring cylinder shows 1 mL
